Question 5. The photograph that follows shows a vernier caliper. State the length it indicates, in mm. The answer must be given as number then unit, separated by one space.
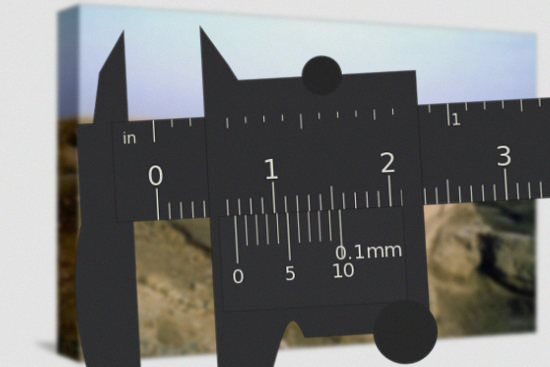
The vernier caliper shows 6.6 mm
